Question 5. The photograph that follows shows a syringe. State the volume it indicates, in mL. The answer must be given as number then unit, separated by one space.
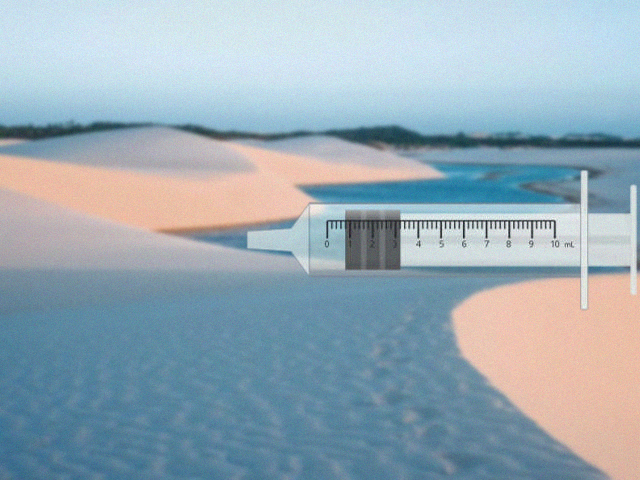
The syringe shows 0.8 mL
